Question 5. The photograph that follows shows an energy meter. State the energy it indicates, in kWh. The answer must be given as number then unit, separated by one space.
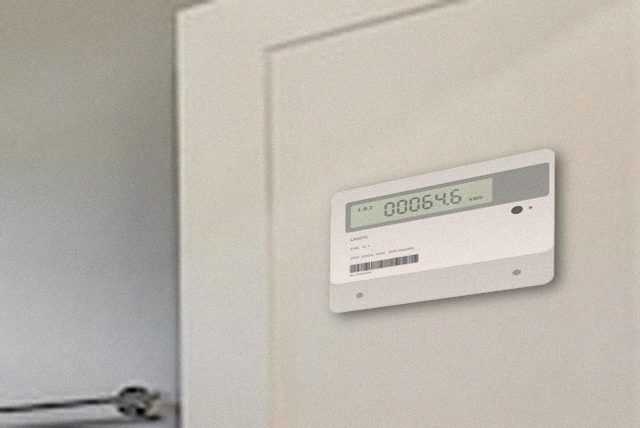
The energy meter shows 64.6 kWh
